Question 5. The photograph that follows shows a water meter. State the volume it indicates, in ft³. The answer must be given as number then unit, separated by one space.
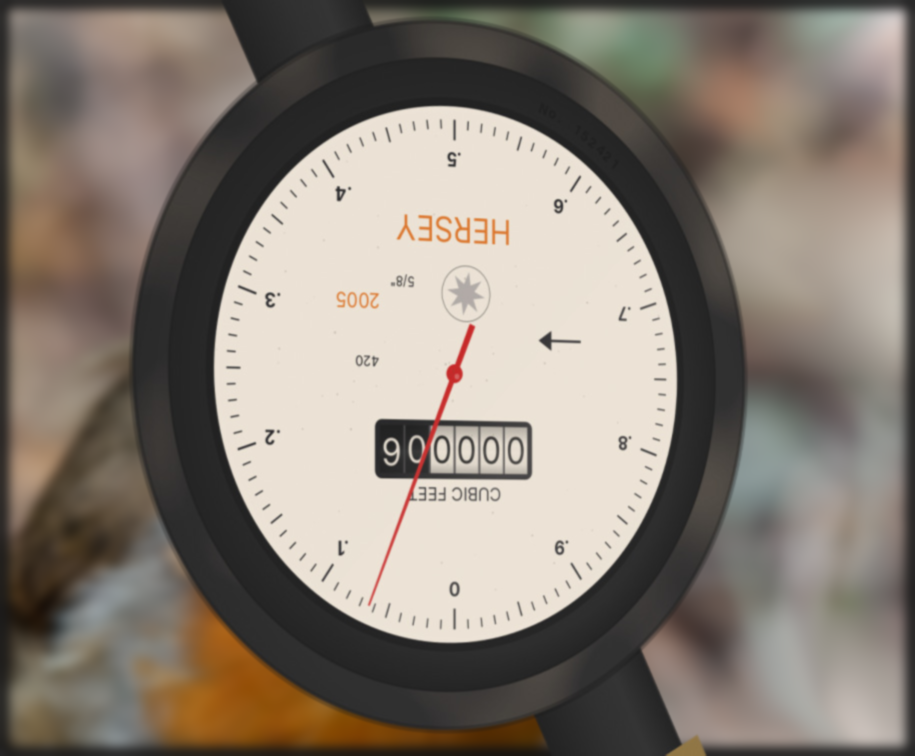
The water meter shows 6.06 ft³
